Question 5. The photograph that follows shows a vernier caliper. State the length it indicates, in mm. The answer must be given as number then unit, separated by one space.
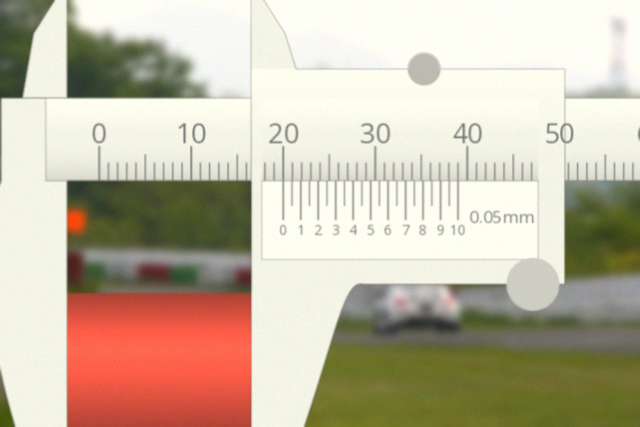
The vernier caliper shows 20.0 mm
